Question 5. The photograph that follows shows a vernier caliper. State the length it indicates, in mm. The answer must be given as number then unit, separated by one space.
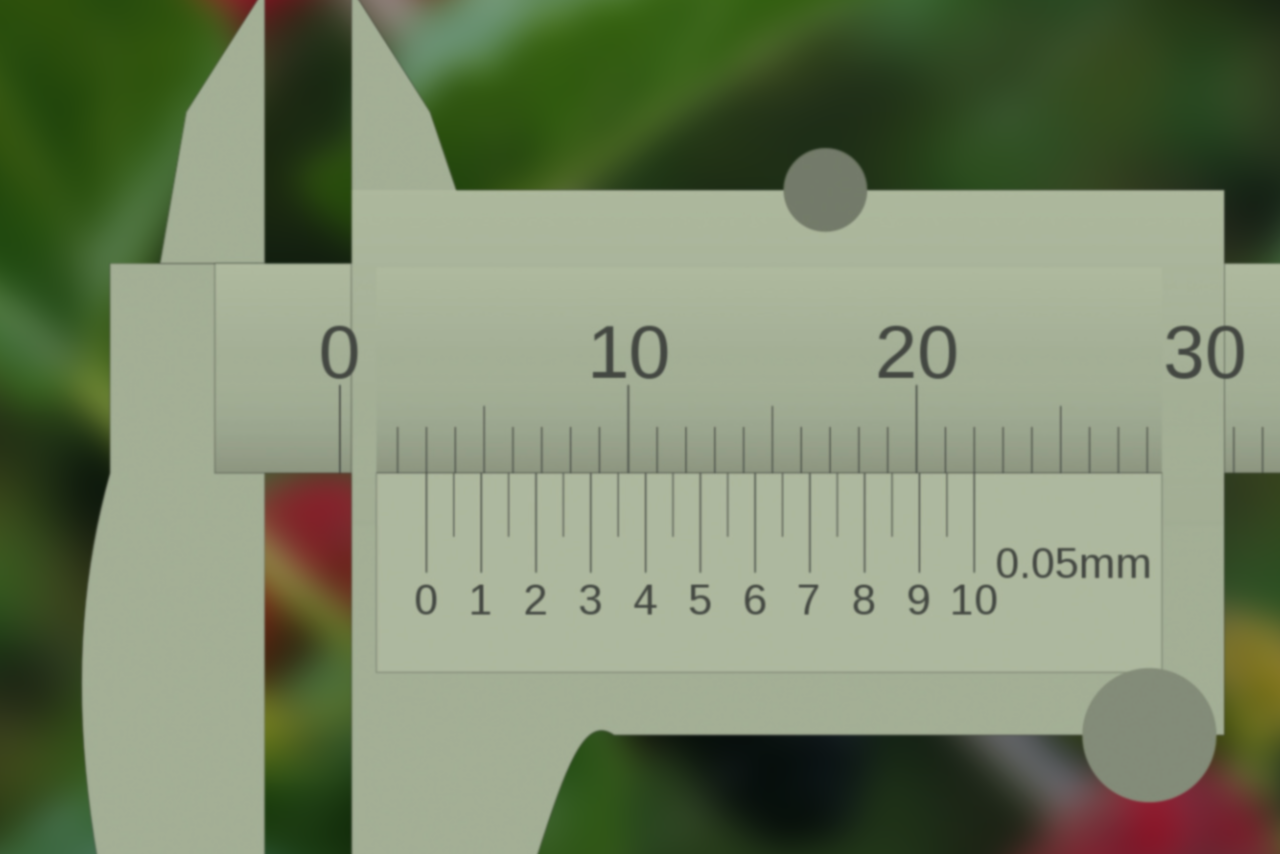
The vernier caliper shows 3.0 mm
